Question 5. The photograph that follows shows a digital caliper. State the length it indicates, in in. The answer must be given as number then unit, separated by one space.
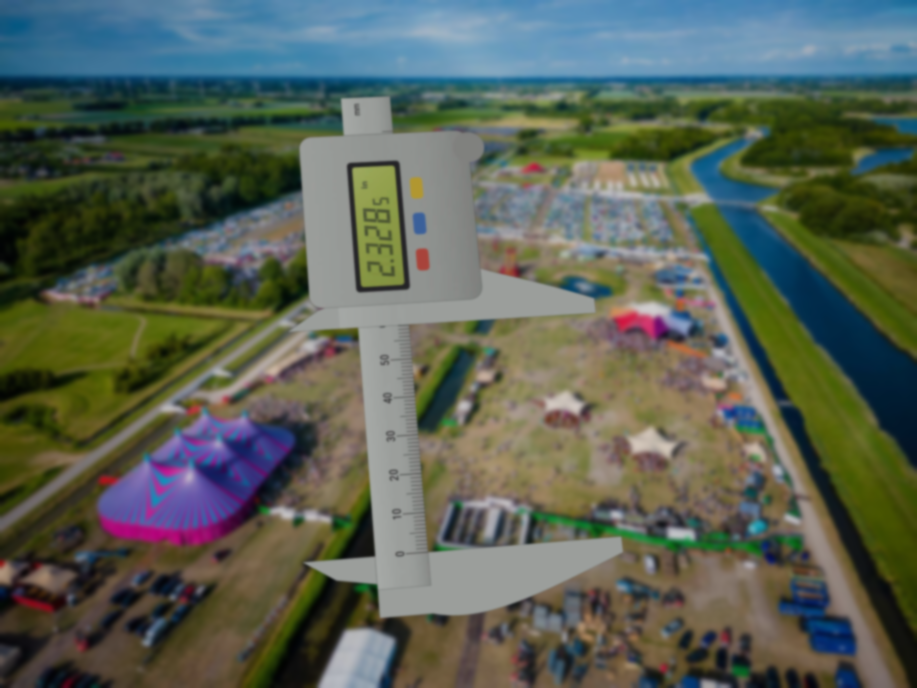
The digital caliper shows 2.3285 in
